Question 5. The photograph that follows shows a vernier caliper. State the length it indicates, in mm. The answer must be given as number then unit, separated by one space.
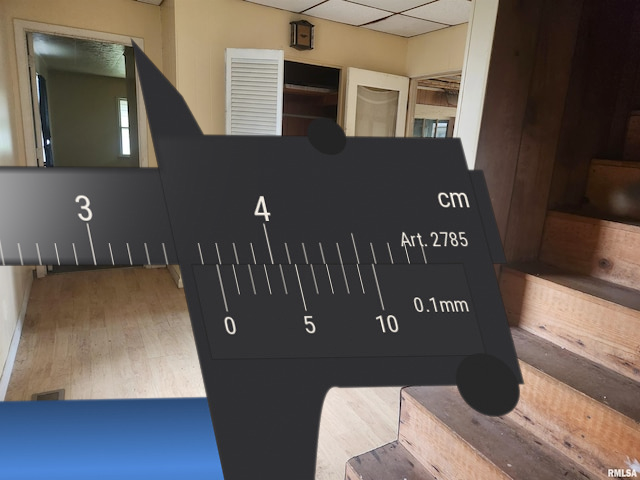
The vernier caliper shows 36.8 mm
